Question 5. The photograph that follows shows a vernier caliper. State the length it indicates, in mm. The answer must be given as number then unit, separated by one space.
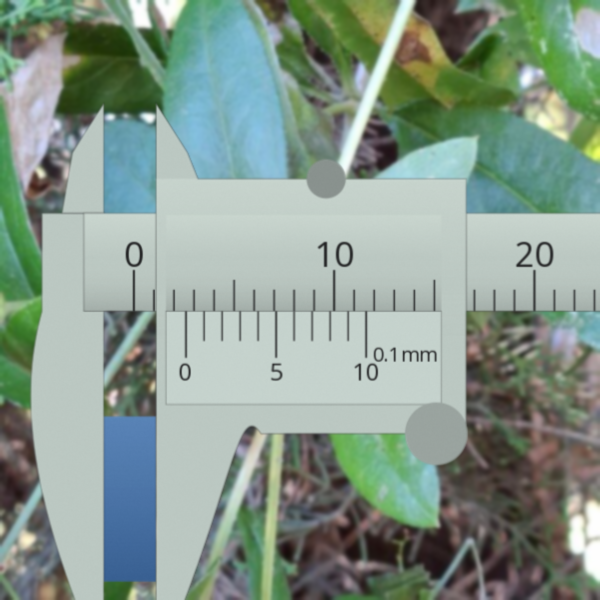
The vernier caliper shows 2.6 mm
